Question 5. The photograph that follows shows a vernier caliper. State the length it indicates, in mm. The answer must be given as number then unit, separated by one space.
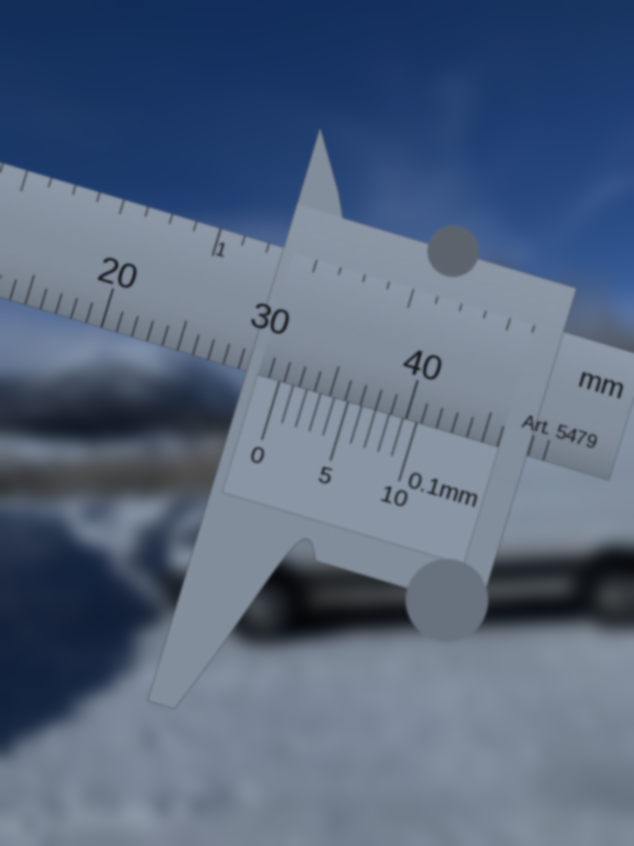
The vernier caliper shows 31.7 mm
